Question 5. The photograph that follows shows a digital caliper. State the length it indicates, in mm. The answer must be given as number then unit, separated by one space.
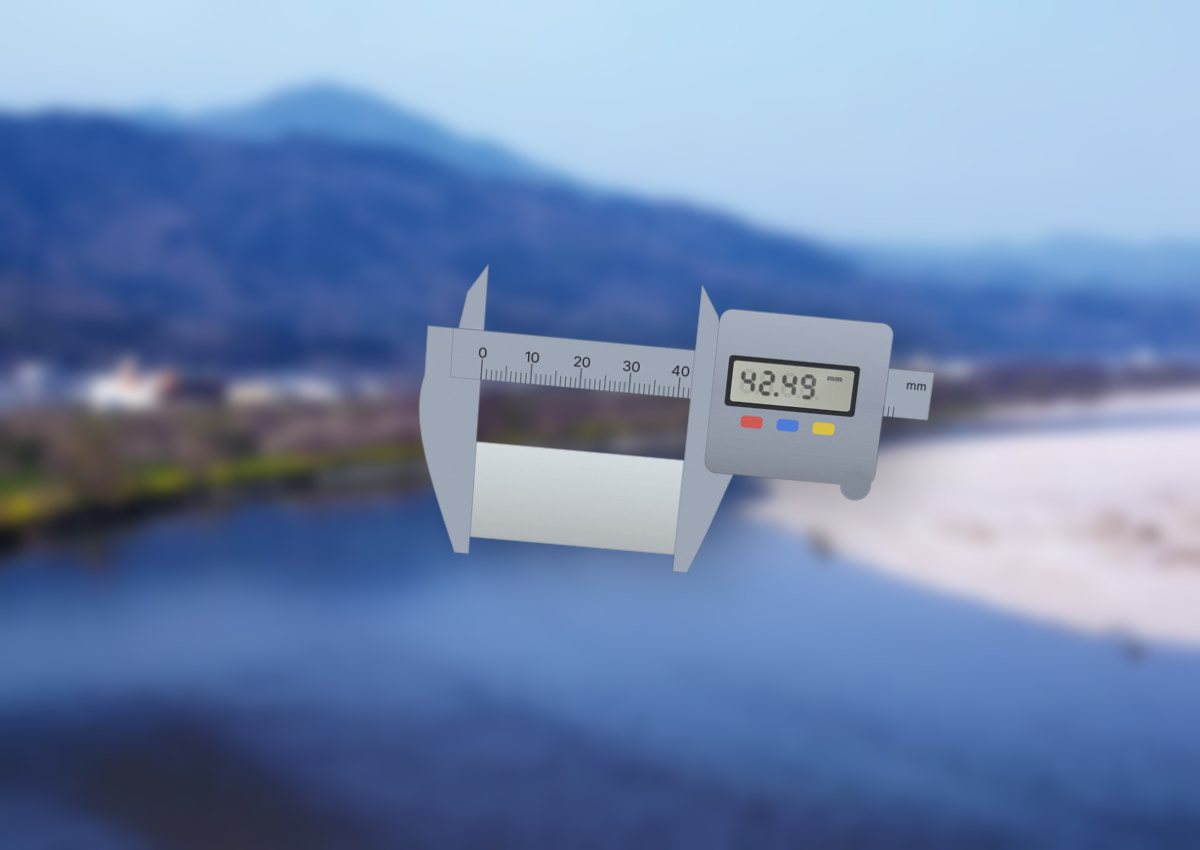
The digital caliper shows 42.49 mm
